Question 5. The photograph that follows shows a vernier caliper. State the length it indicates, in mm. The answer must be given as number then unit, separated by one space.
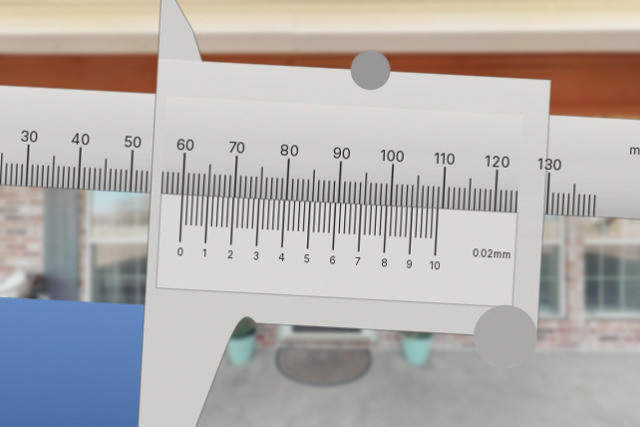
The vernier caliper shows 60.0 mm
